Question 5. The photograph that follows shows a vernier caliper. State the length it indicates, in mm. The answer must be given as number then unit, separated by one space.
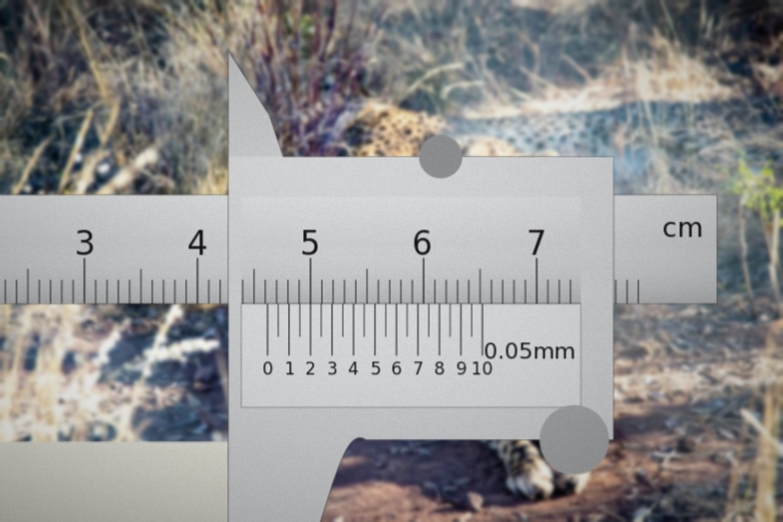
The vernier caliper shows 46.2 mm
